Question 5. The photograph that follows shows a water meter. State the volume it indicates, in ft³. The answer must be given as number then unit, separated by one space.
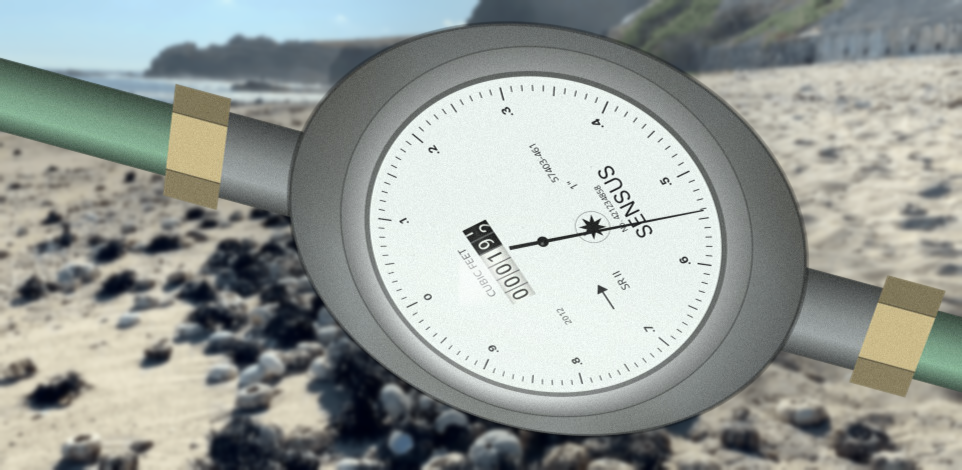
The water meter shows 191.54 ft³
